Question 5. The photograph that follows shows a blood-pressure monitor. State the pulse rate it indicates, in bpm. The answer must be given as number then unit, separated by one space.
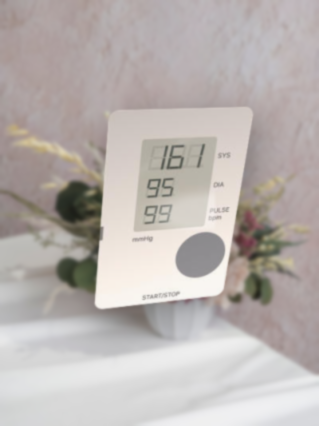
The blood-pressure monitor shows 99 bpm
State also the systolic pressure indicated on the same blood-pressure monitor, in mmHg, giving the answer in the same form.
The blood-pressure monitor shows 161 mmHg
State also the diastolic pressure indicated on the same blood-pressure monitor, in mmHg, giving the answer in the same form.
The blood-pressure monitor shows 95 mmHg
